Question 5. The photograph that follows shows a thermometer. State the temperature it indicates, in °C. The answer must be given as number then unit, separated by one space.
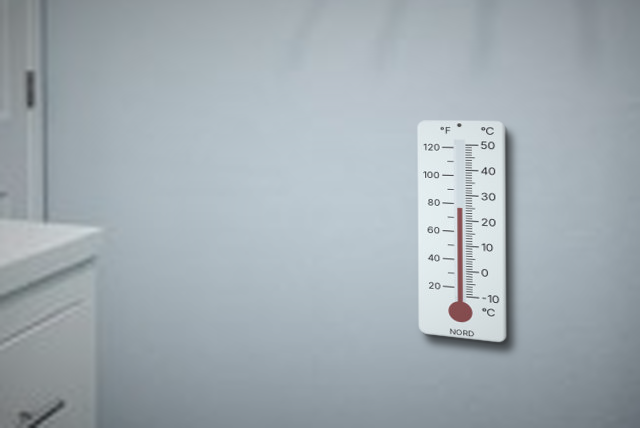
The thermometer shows 25 °C
